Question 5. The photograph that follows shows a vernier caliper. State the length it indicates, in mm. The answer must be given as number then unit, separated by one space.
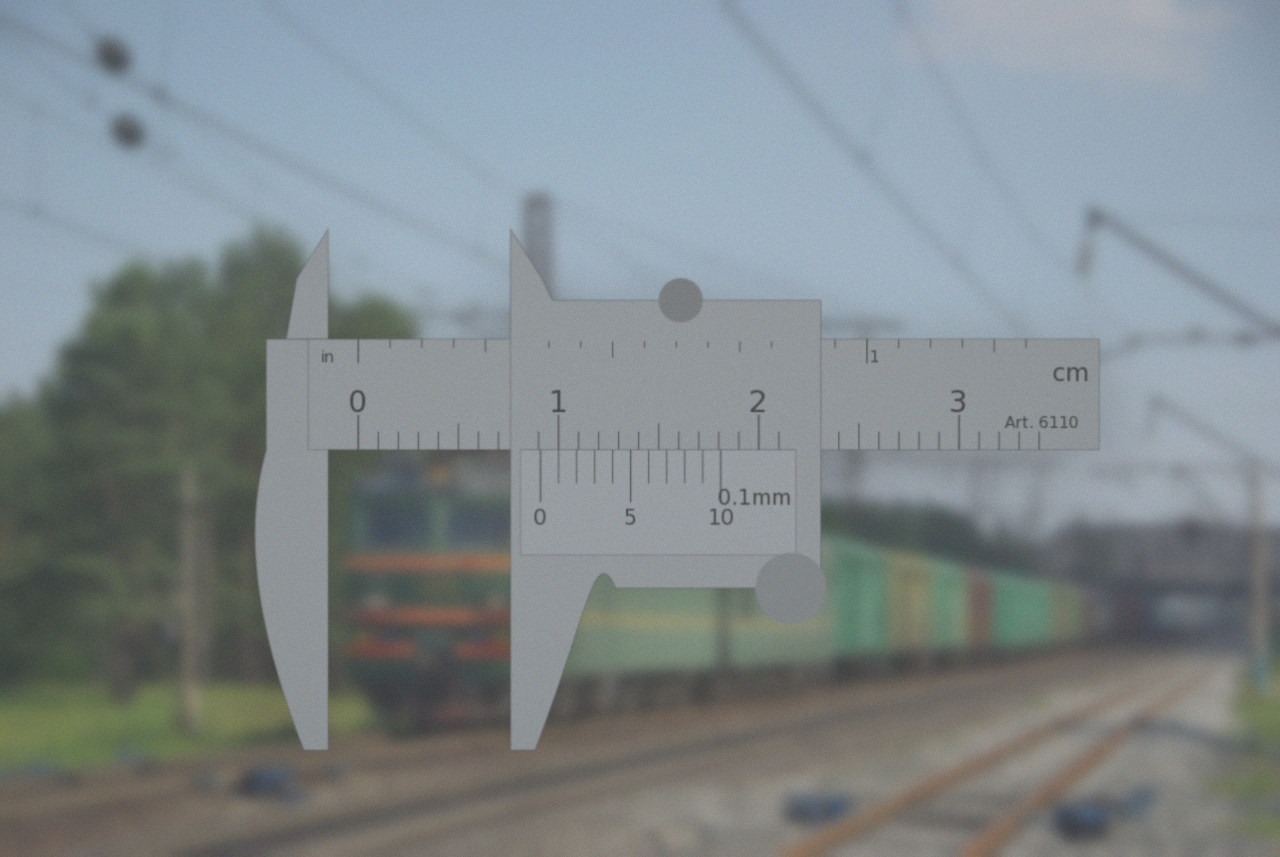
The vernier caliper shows 9.1 mm
